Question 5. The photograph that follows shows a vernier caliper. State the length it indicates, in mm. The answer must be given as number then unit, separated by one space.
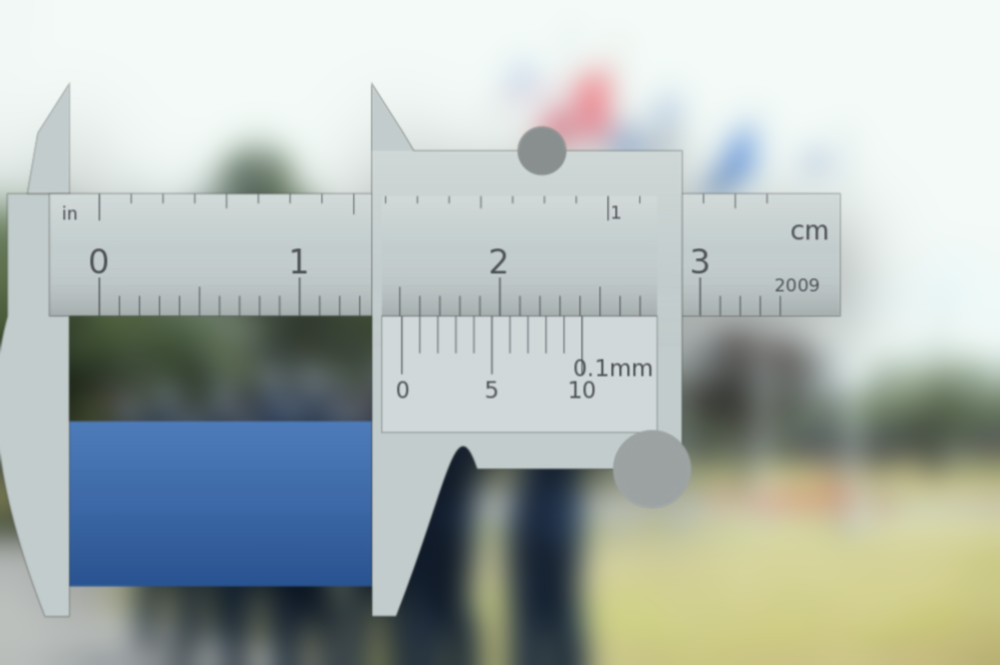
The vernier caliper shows 15.1 mm
